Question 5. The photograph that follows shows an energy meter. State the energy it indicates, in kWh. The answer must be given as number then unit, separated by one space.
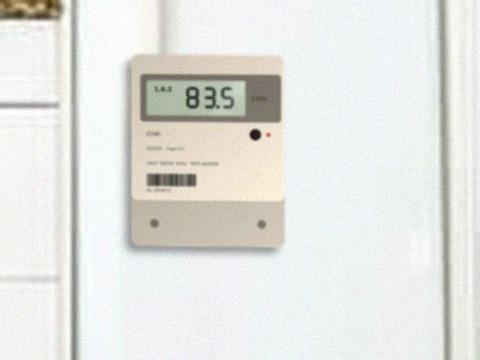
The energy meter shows 83.5 kWh
